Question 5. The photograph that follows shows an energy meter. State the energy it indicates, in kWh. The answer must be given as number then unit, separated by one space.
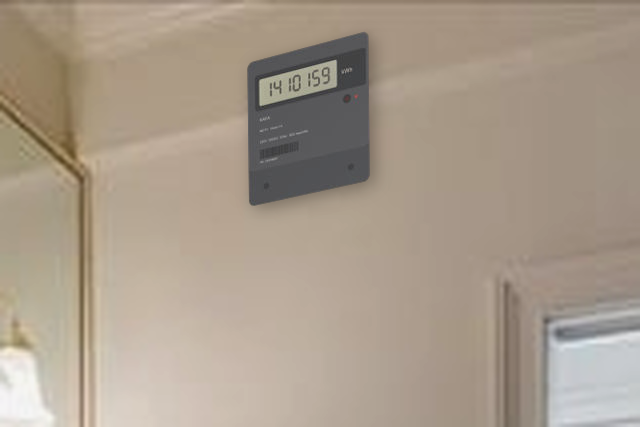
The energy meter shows 1410159 kWh
